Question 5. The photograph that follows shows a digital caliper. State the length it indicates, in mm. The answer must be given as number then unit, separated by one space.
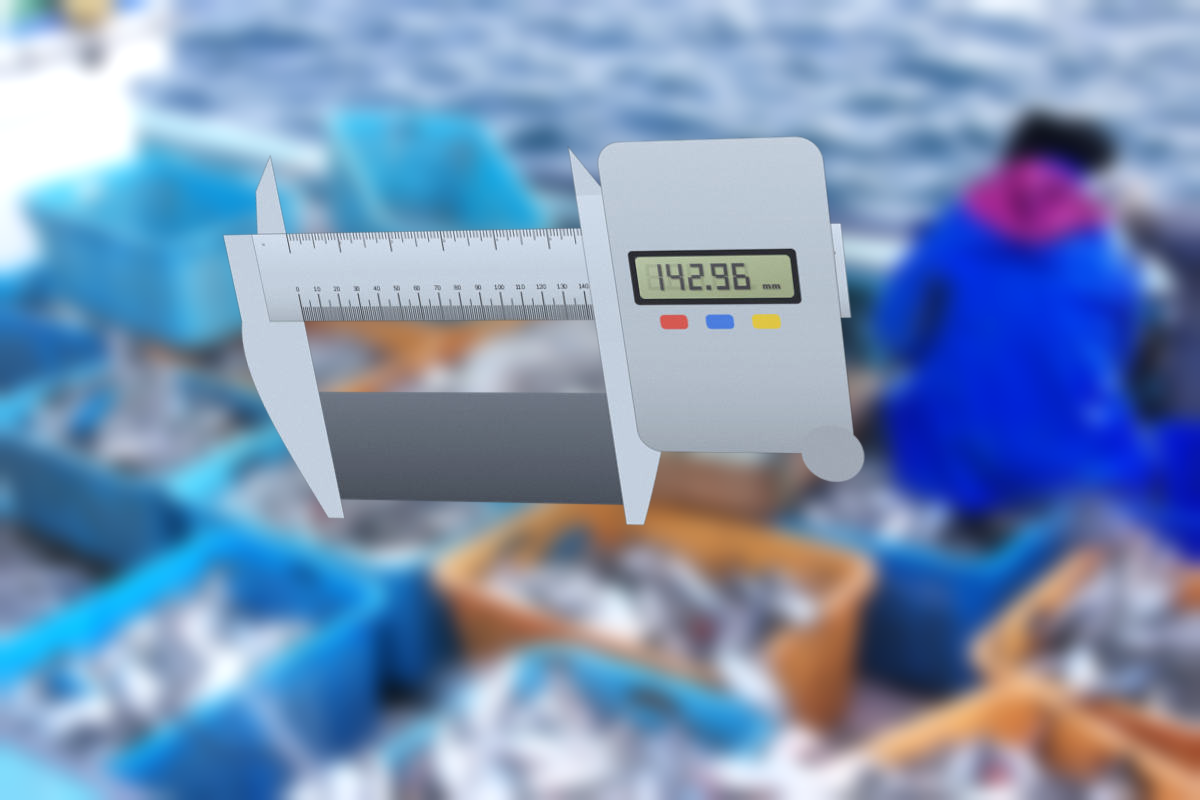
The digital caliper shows 142.96 mm
